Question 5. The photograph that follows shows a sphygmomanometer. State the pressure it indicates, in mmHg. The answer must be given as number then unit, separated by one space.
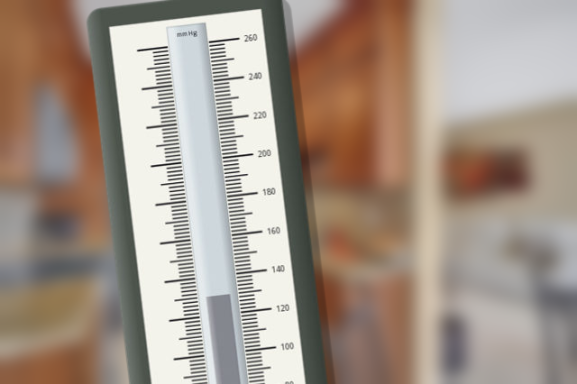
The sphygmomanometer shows 130 mmHg
